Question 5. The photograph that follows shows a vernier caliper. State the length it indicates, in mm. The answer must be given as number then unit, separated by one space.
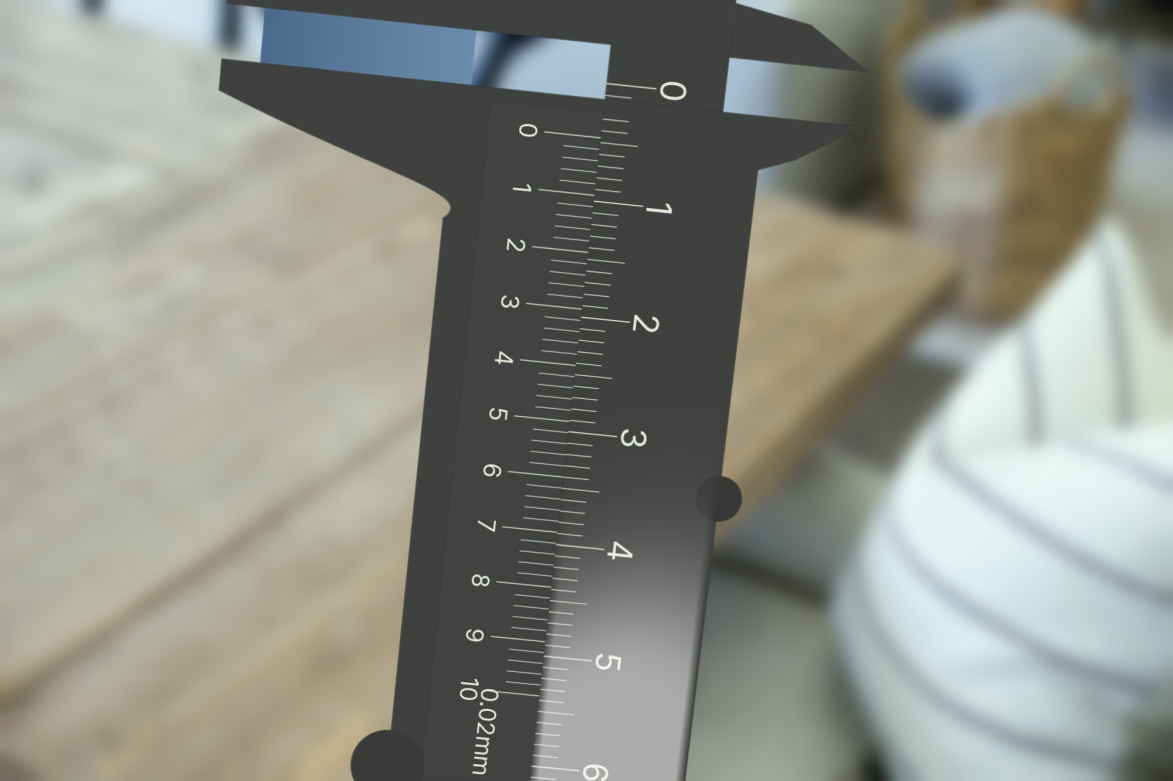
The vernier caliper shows 4.6 mm
